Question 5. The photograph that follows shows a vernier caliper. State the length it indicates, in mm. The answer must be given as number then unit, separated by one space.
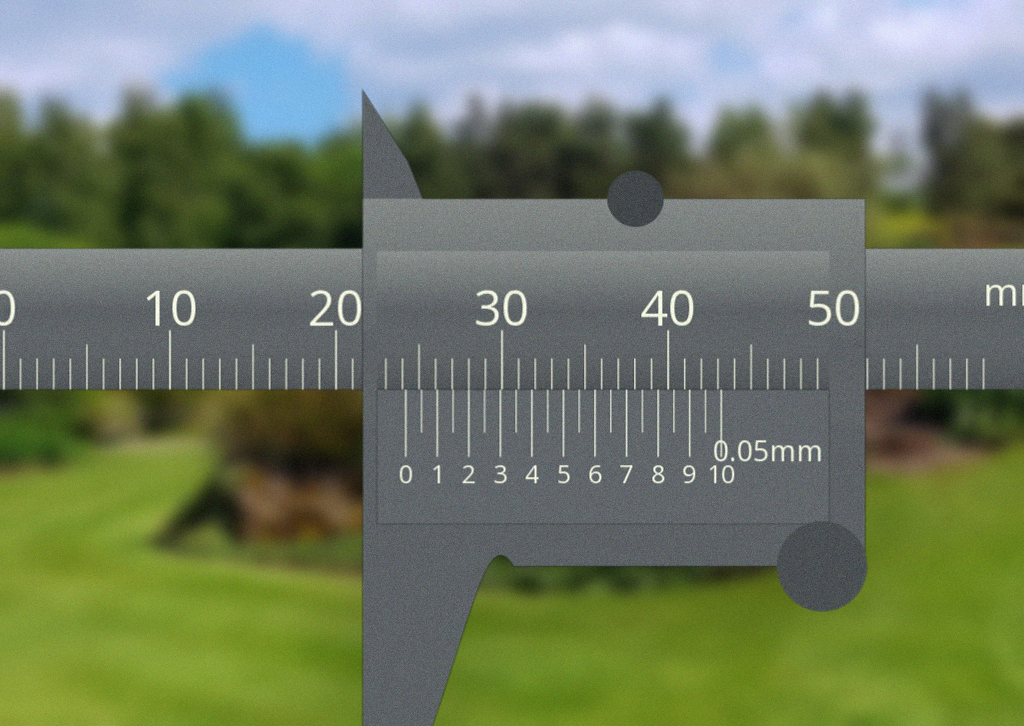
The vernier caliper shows 24.2 mm
